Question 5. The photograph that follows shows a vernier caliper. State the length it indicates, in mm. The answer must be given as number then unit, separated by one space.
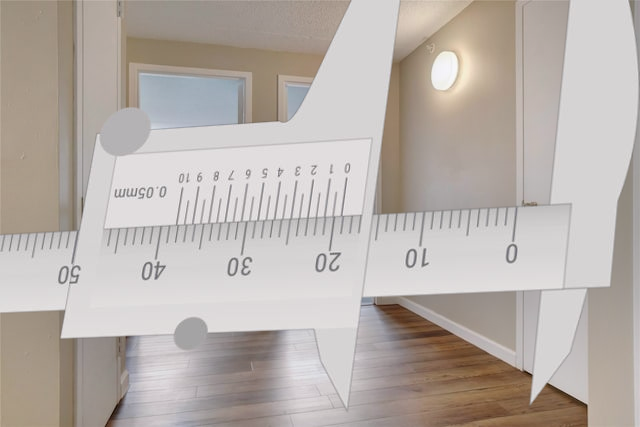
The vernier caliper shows 19.2 mm
